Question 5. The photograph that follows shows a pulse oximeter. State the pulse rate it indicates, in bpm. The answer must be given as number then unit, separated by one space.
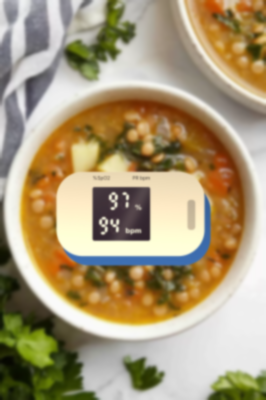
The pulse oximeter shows 94 bpm
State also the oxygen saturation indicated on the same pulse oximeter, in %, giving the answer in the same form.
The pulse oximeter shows 97 %
